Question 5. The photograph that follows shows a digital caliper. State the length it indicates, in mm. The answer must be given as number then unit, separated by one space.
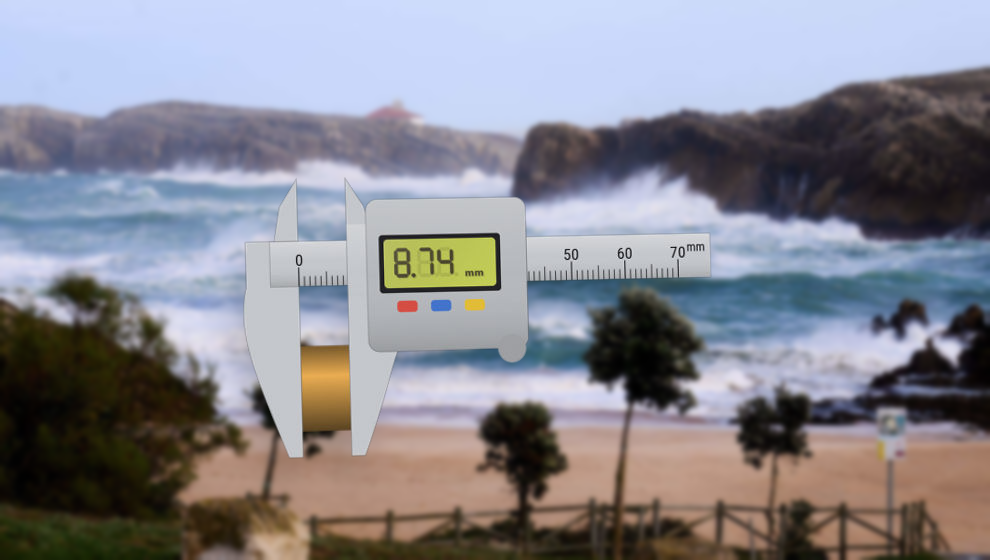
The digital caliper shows 8.74 mm
